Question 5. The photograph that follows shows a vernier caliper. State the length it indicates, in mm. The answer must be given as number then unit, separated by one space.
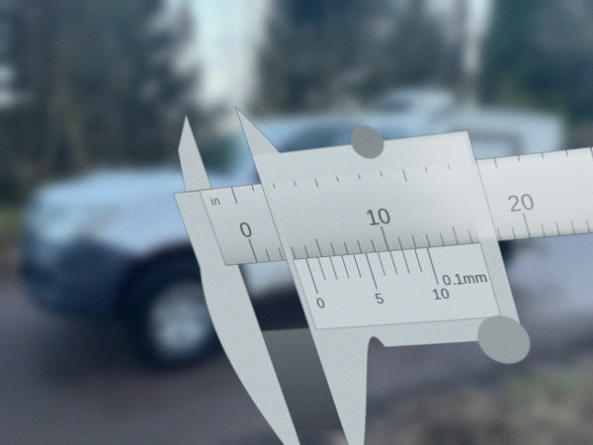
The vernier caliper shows 3.8 mm
